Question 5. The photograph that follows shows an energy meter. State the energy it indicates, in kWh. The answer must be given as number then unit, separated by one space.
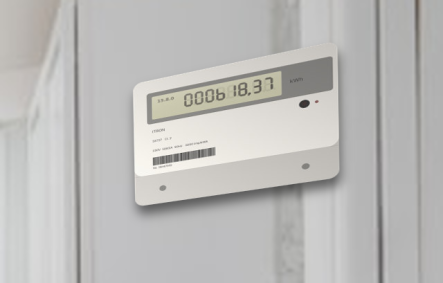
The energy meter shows 618.37 kWh
